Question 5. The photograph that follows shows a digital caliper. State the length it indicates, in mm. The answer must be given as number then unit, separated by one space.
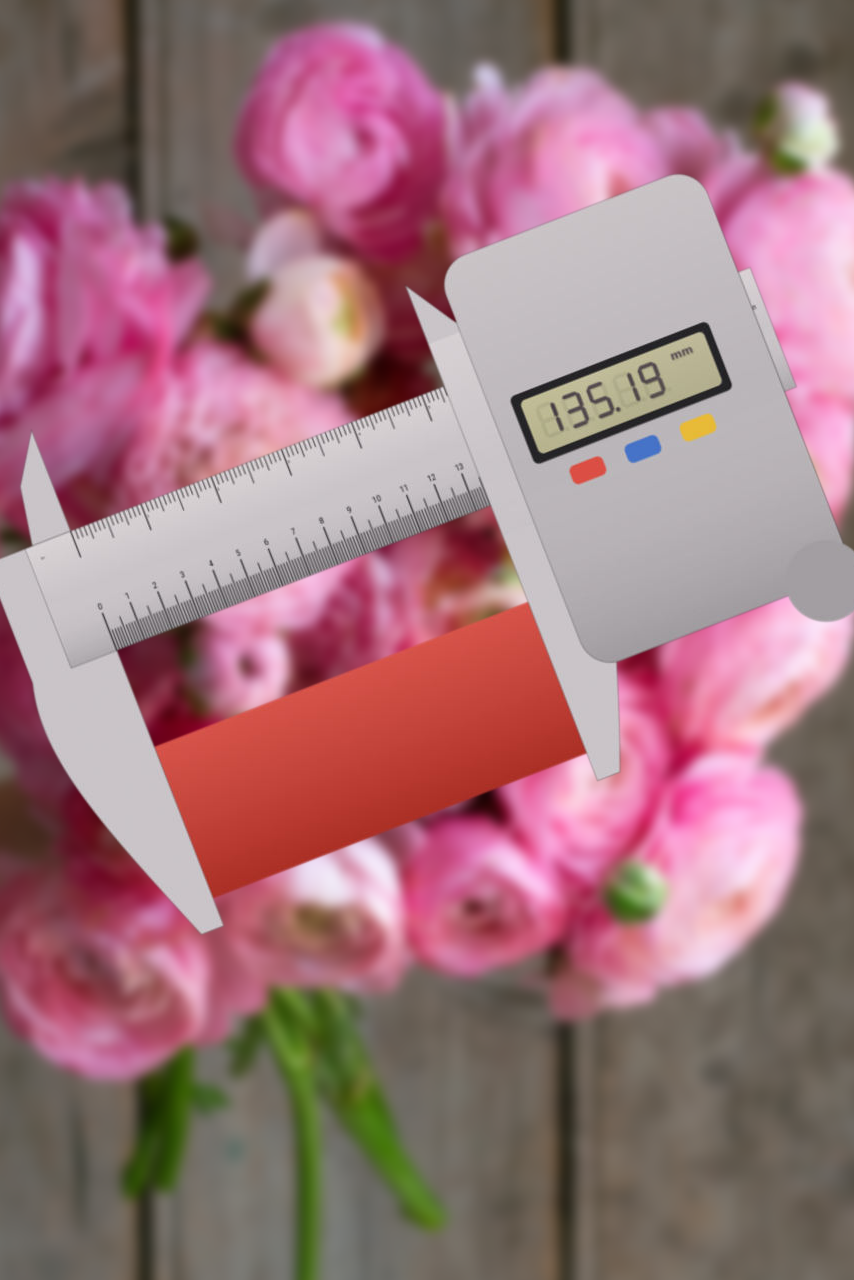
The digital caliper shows 135.19 mm
